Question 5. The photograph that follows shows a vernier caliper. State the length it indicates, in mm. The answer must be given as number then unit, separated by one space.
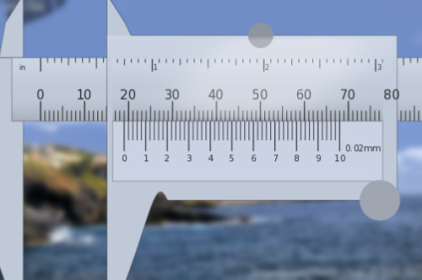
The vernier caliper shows 19.0 mm
